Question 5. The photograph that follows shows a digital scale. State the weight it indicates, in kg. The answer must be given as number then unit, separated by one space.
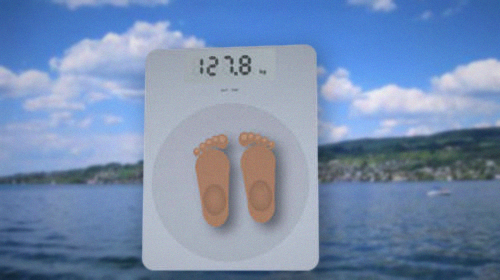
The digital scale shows 127.8 kg
